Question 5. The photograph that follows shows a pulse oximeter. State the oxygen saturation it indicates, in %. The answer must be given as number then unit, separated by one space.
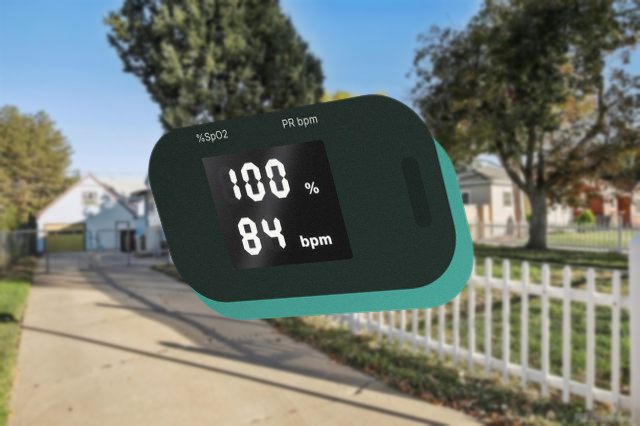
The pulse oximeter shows 100 %
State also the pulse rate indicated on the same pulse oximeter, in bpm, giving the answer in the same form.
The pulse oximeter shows 84 bpm
